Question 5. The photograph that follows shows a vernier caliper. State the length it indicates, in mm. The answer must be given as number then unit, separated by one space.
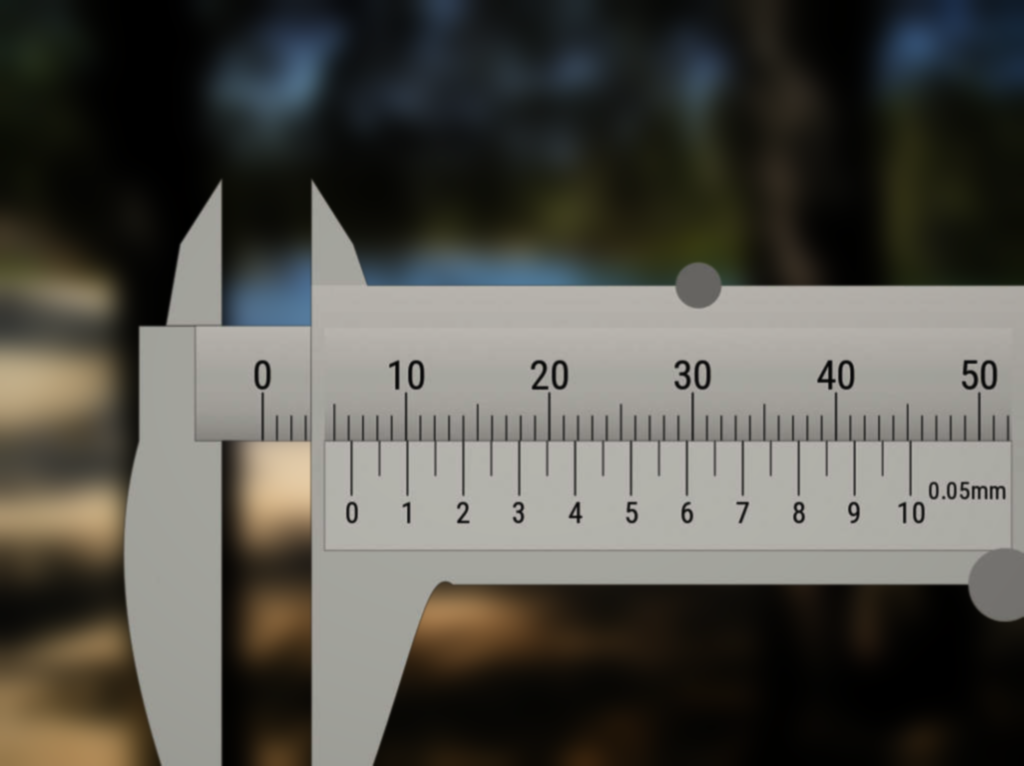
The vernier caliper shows 6.2 mm
